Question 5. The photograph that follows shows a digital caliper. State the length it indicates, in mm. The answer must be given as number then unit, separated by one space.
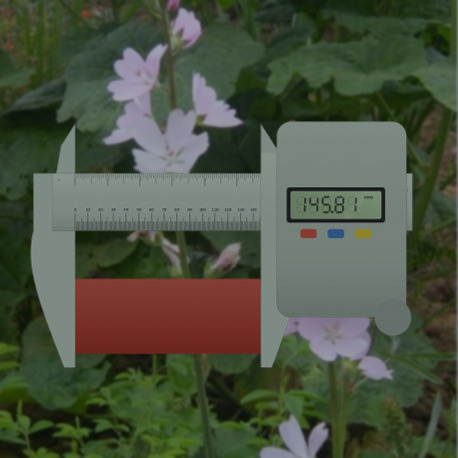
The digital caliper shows 145.81 mm
